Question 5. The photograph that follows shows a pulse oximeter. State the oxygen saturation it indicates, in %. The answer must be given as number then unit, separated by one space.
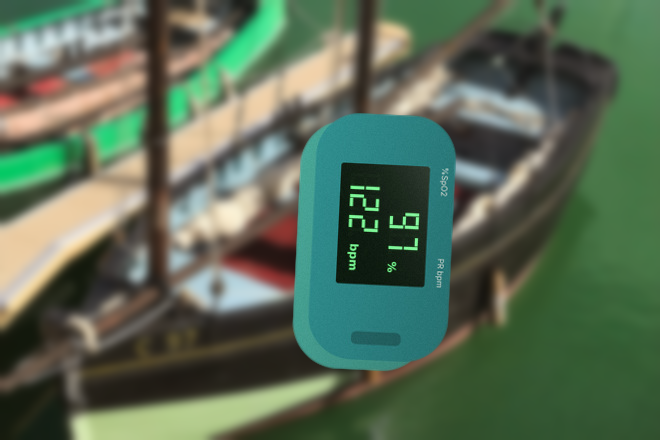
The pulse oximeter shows 97 %
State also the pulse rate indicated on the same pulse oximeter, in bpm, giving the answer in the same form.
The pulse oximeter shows 122 bpm
